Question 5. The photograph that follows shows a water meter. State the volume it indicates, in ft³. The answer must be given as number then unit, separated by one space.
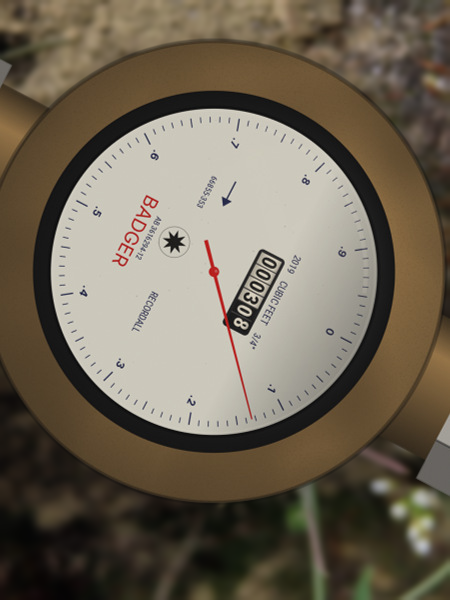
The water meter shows 308.13 ft³
